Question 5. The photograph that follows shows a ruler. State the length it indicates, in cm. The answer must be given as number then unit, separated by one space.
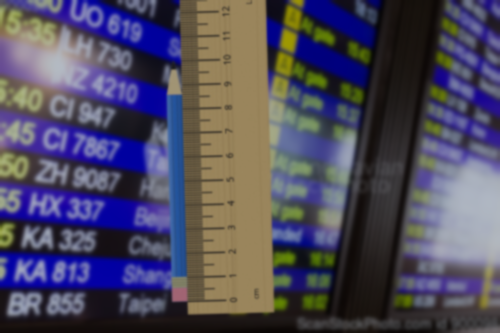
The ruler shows 10 cm
